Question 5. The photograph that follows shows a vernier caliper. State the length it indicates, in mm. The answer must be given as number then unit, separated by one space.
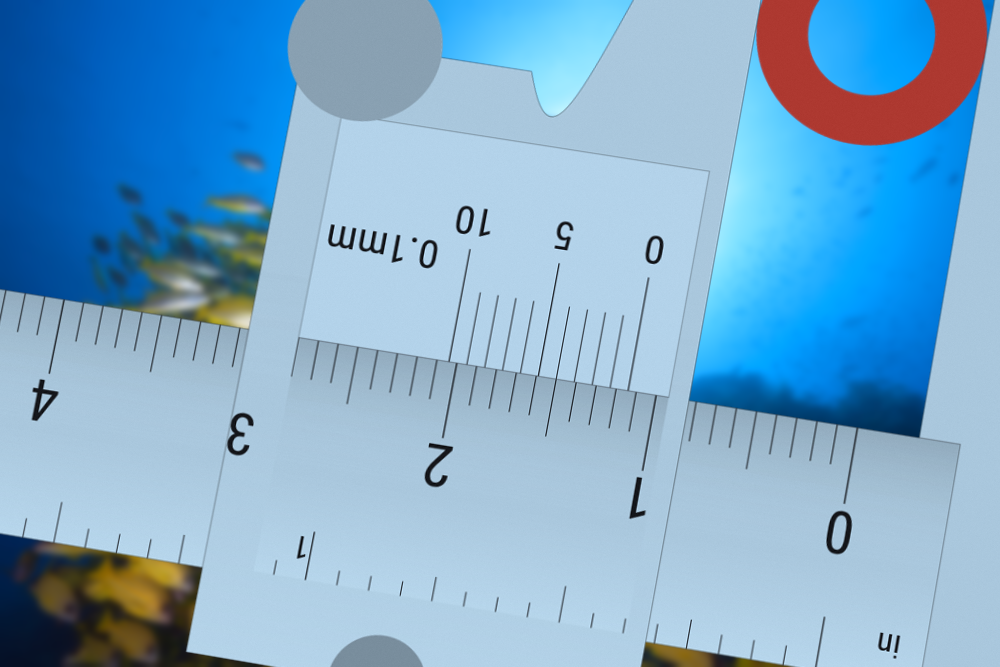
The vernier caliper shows 11.4 mm
